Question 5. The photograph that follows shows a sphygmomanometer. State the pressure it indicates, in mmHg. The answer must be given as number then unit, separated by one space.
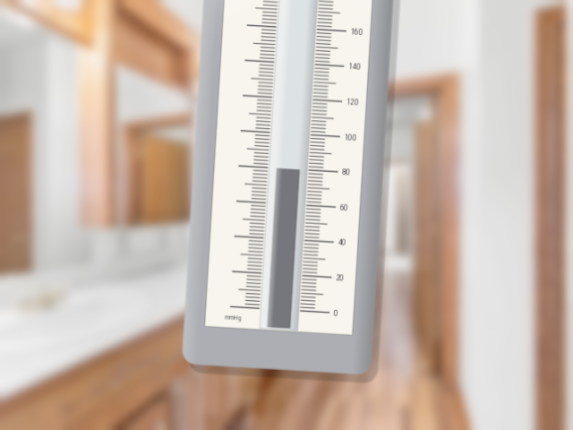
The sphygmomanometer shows 80 mmHg
